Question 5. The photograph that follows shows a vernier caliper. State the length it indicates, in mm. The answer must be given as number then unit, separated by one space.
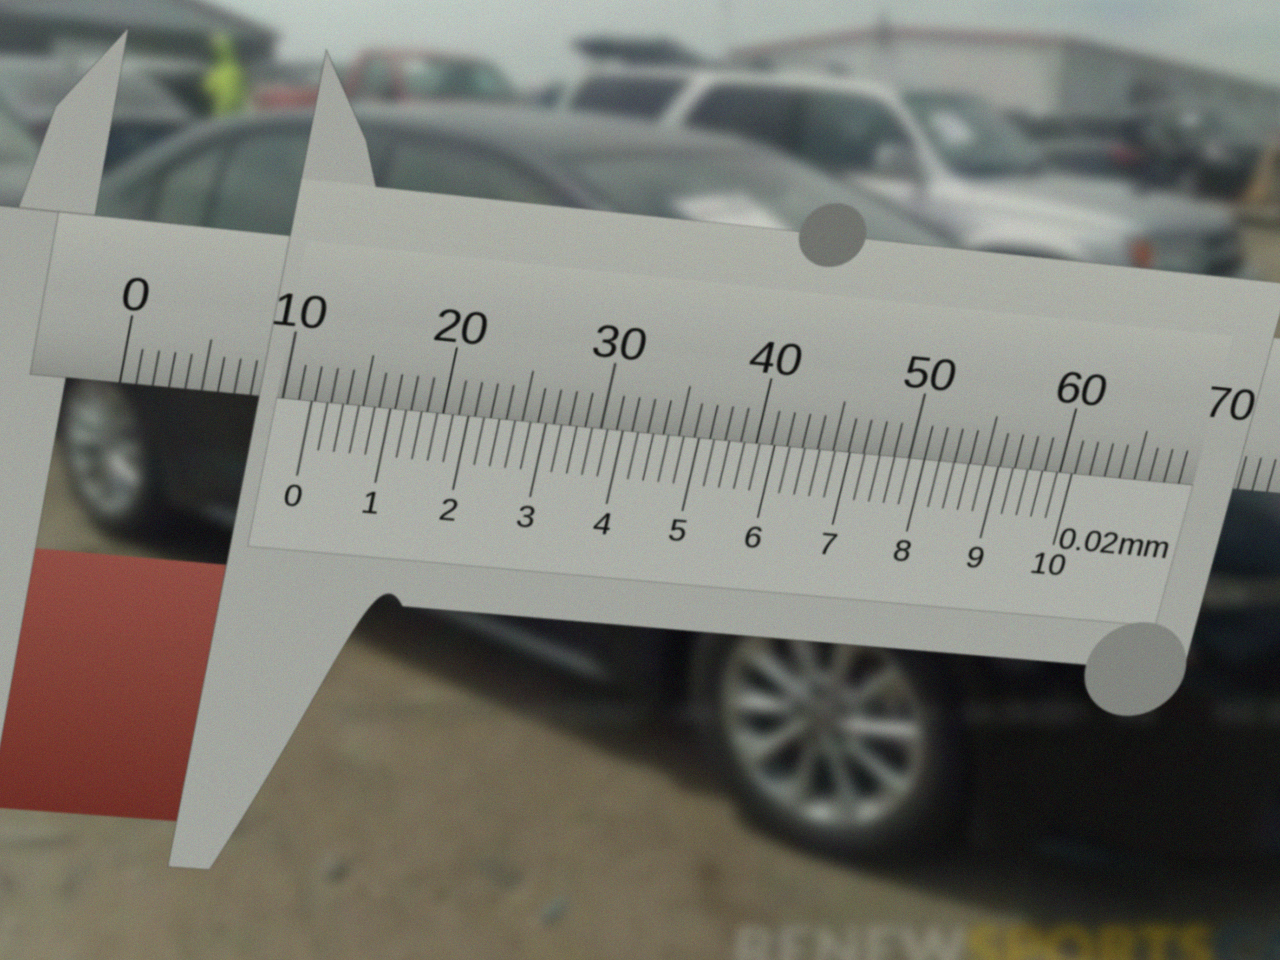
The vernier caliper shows 11.8 mm
